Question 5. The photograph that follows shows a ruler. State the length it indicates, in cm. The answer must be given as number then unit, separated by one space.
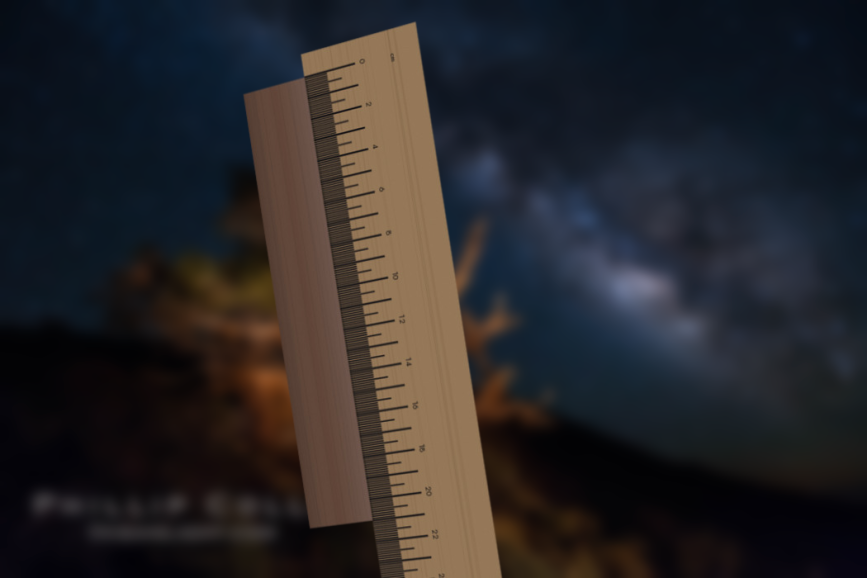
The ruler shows 21 cm
